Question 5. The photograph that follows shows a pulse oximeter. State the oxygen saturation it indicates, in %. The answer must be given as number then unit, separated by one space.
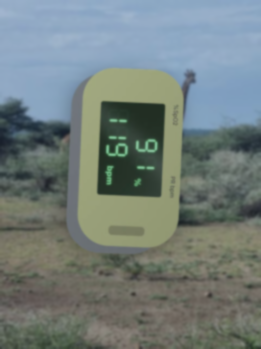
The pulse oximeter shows 91 %
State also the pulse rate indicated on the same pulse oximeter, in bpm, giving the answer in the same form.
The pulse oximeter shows 119 bpm
